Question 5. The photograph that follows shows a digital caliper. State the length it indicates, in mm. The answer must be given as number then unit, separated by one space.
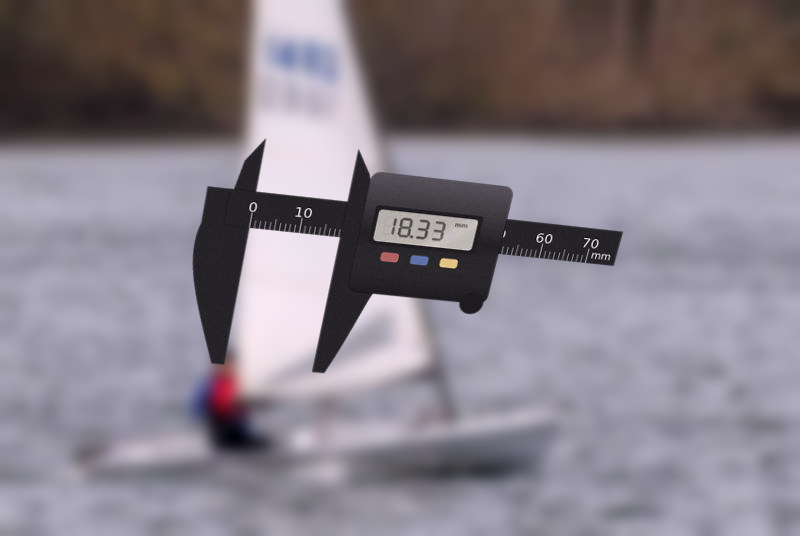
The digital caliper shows 18.33 mm
